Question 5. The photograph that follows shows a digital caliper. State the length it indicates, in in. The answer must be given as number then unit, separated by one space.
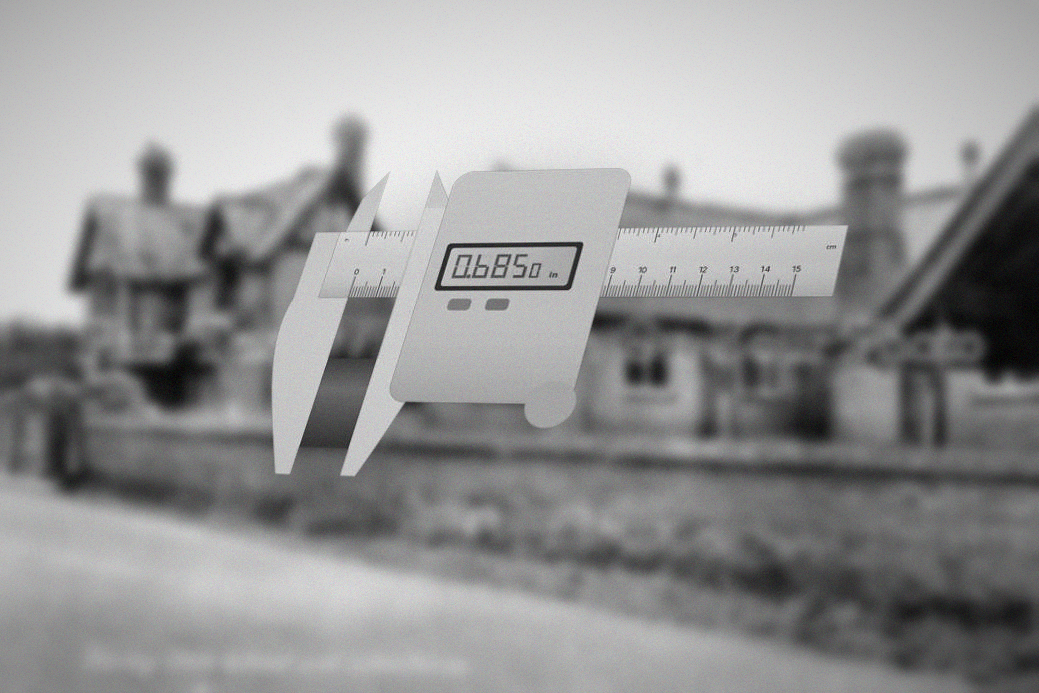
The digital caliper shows 0.6850 in
